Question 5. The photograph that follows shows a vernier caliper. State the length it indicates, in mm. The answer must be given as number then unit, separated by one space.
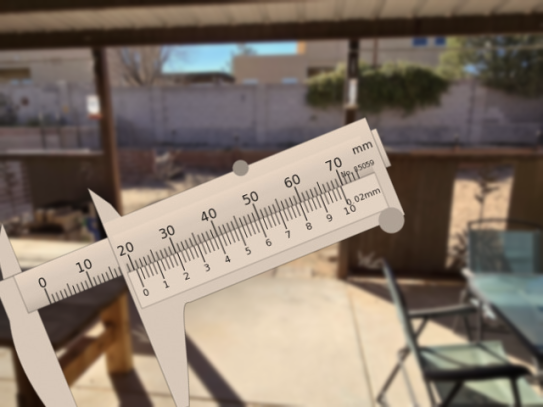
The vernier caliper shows 20.5 mm
